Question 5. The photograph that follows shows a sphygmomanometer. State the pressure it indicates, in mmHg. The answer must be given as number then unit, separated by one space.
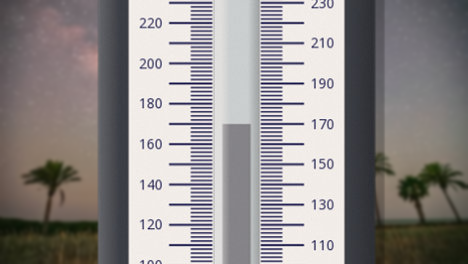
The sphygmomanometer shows 170 mmHg
